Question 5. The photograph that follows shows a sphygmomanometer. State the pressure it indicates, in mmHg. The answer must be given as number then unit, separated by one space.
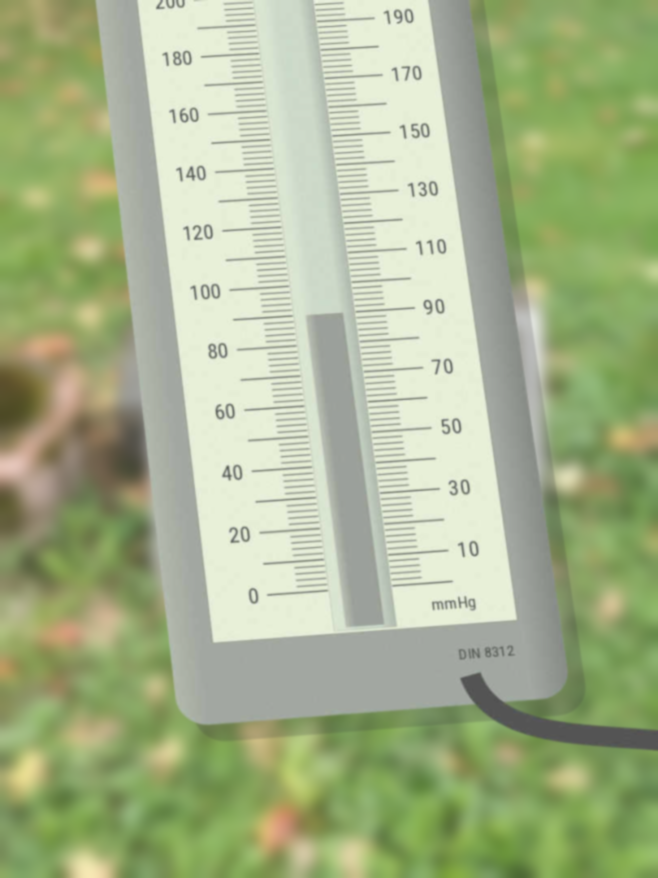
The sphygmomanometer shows 90 mmHg
